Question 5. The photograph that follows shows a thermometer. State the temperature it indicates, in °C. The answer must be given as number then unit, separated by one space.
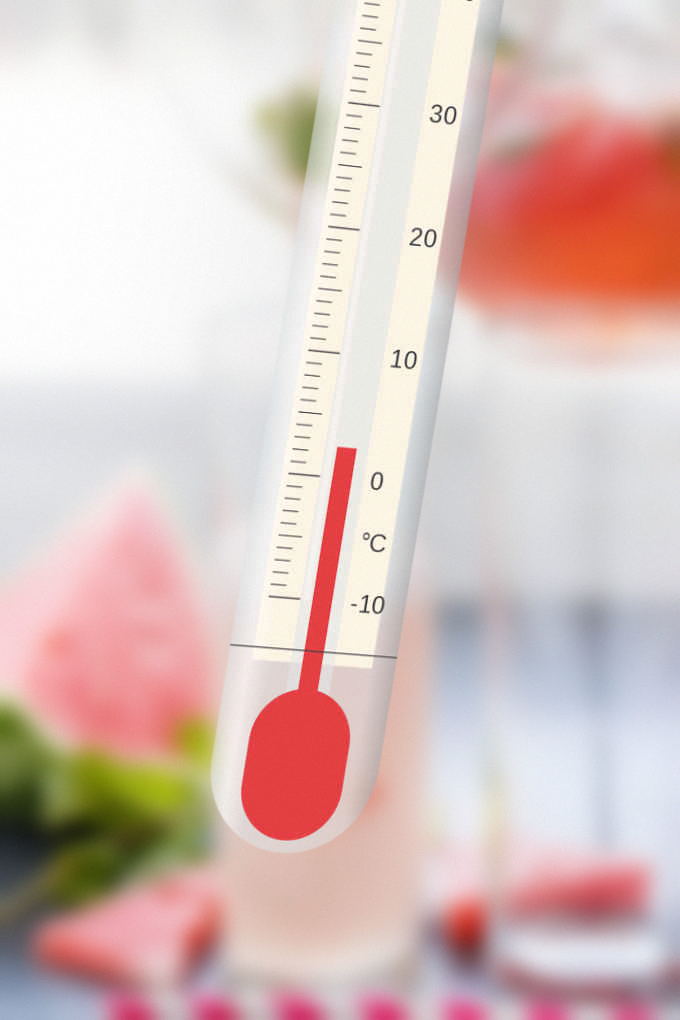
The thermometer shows 2.5 °C
